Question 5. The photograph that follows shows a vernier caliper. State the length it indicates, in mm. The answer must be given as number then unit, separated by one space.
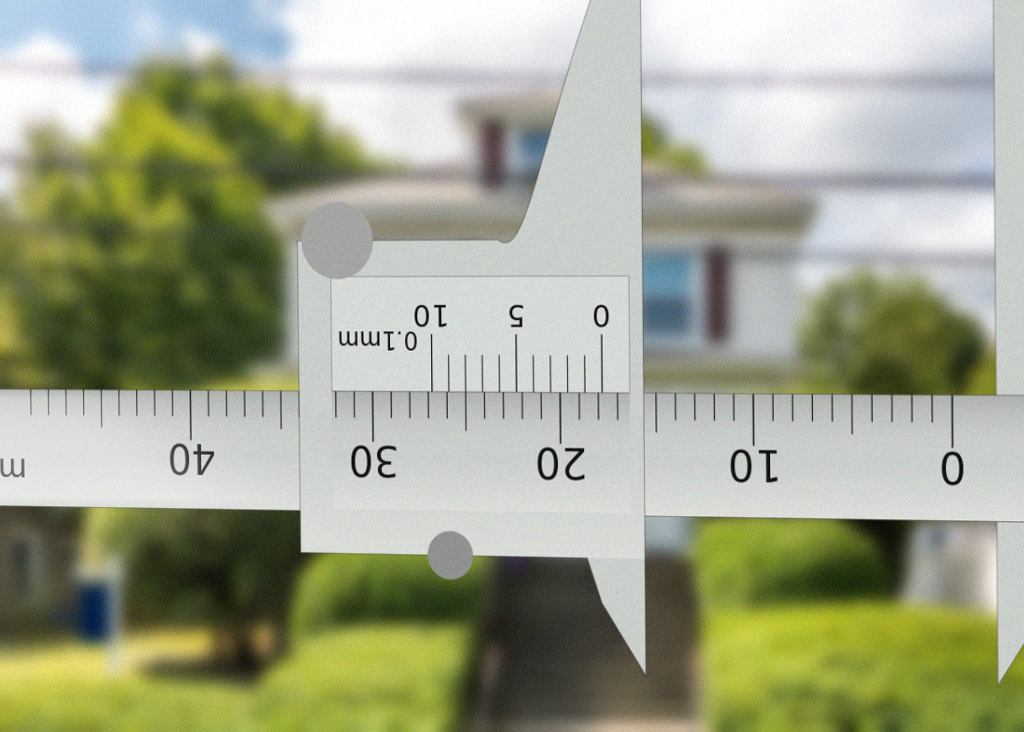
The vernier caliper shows 17.8 mm
